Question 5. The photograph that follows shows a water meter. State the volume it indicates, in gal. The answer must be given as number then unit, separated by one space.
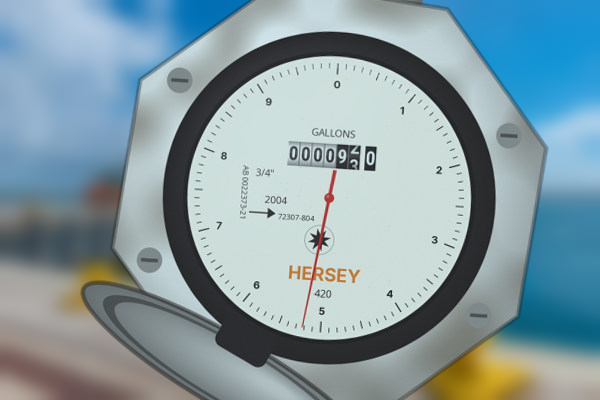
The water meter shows 925.2 gal
